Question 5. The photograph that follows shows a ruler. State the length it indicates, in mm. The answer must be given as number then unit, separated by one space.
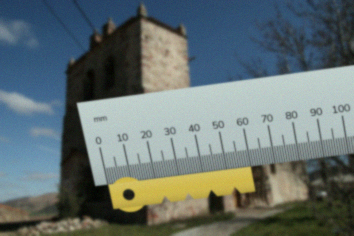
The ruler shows 60 mm
